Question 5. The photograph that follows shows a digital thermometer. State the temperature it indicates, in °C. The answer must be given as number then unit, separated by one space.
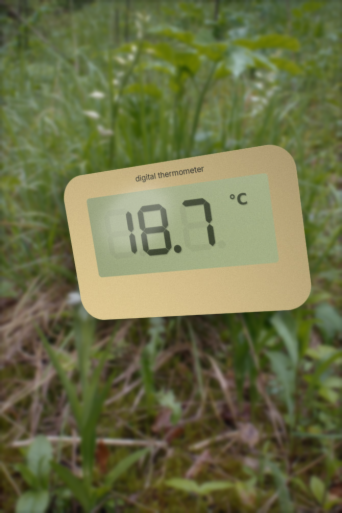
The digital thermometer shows 18.7 °C
